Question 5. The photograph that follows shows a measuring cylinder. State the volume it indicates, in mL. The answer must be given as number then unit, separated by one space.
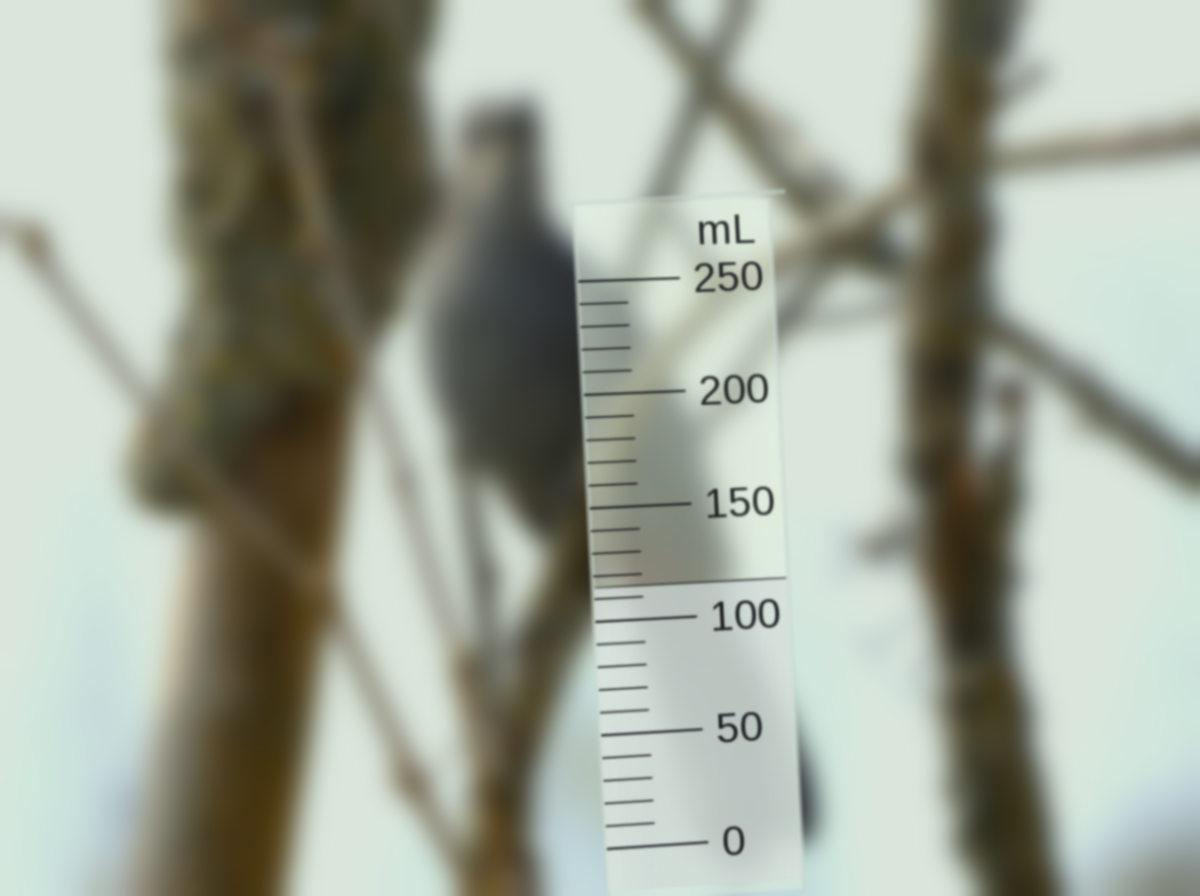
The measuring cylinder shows 115 mL
